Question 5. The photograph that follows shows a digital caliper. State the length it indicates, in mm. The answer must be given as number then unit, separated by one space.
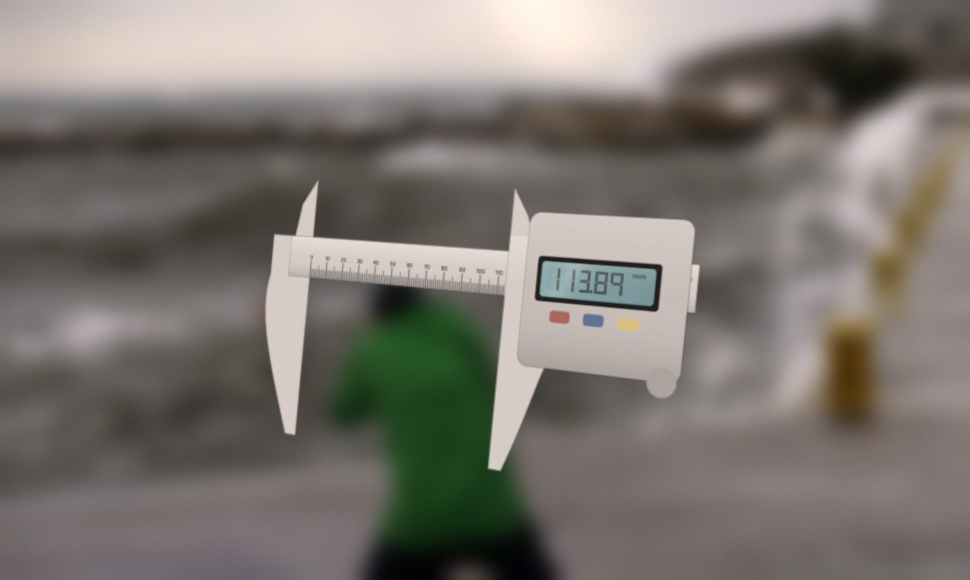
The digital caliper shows 113.89 mm
